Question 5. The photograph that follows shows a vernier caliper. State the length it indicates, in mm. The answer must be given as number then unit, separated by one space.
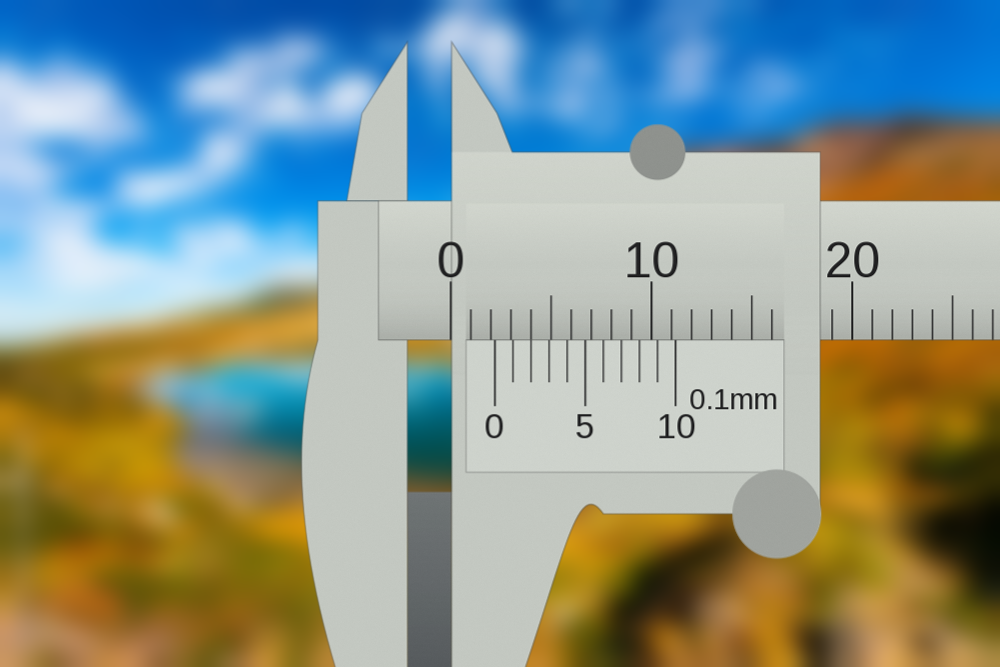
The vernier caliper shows 2.2 mm
